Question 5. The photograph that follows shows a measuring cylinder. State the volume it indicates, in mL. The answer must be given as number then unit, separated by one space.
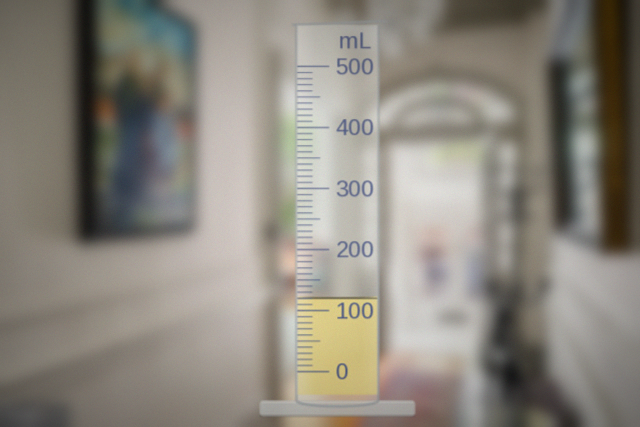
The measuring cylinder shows 120 mL
